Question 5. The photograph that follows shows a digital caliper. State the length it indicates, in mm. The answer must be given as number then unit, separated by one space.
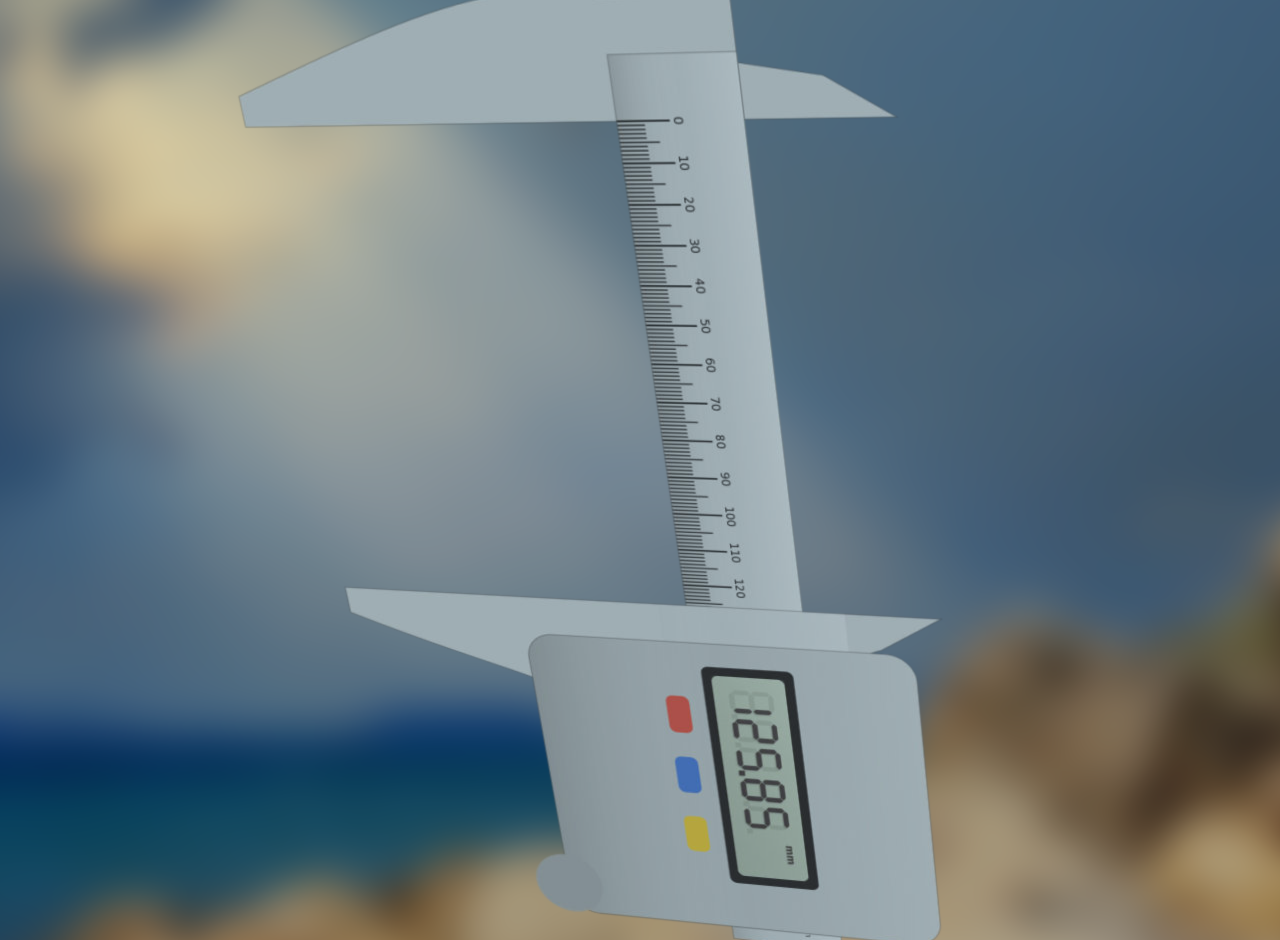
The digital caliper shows 125.85 mm
